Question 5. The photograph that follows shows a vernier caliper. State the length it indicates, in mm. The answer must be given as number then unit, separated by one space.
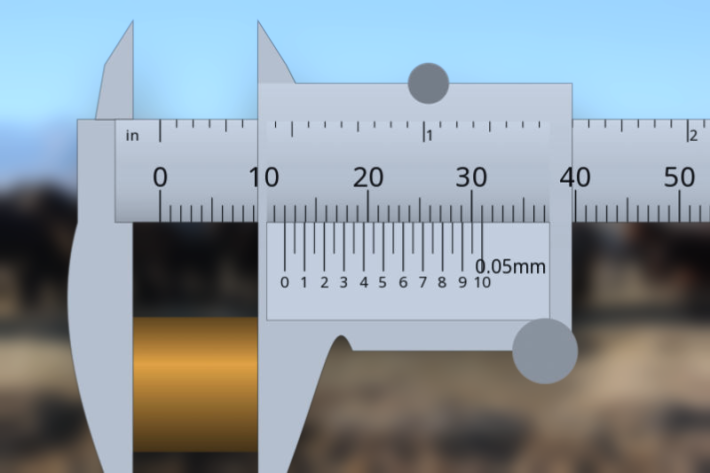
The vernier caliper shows 12.0 mm
